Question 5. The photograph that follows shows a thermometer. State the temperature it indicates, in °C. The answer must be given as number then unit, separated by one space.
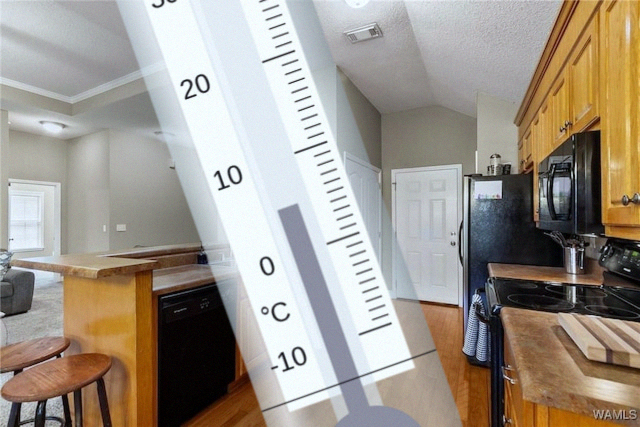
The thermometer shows 5 °C
